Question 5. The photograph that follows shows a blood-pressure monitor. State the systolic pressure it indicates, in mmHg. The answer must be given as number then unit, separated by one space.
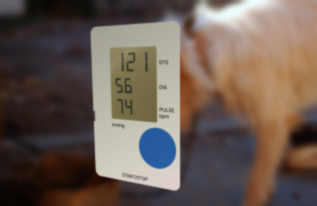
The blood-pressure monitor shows 121 mmHg
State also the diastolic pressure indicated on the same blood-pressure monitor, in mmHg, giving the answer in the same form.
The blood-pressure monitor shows 56 mmHg
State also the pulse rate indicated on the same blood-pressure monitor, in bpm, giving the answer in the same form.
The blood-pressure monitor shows 74 bpm
